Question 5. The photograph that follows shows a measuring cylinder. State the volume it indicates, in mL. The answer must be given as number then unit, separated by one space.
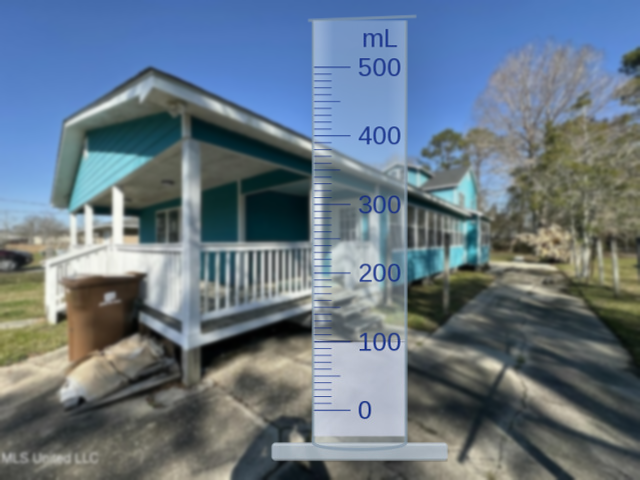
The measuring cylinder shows 100 mL
